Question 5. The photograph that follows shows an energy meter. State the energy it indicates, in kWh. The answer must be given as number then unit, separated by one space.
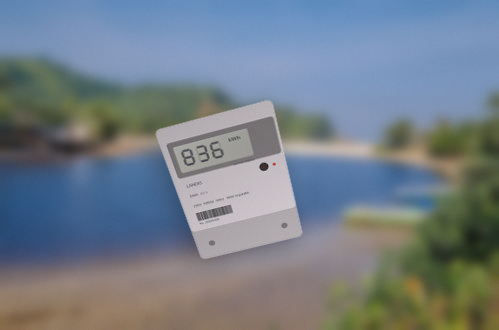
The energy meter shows 836 kWh
